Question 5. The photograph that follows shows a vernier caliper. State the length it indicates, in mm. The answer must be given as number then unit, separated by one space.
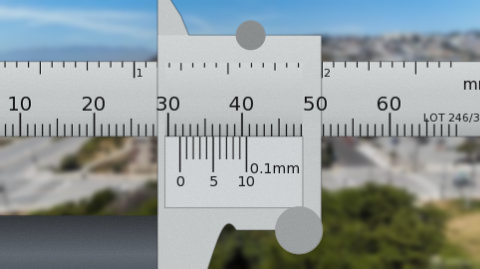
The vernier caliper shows 31.6 mm
